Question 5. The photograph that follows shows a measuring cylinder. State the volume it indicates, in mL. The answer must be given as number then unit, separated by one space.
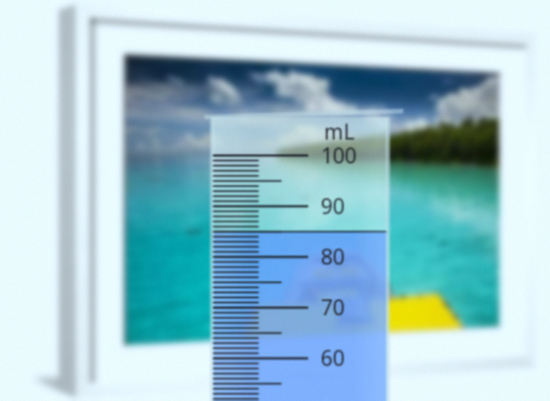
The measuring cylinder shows 85 mL
